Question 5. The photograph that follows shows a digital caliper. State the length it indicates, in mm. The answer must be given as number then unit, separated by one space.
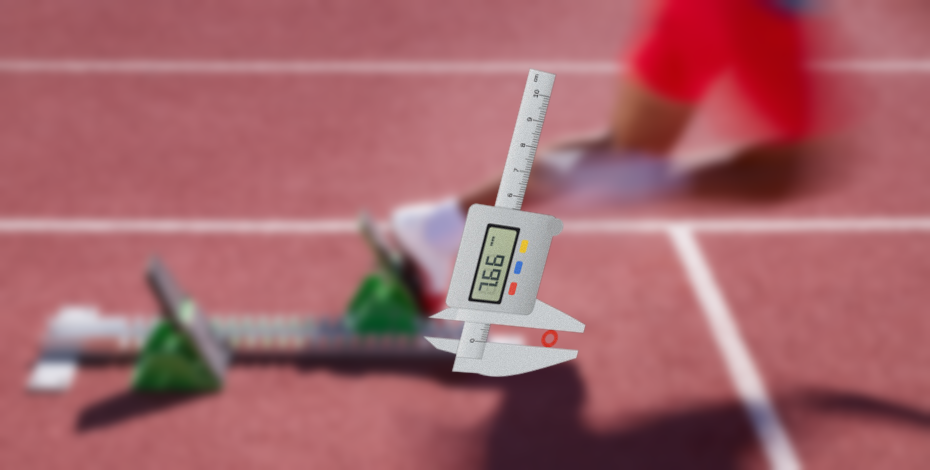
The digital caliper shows 7.66 mm
